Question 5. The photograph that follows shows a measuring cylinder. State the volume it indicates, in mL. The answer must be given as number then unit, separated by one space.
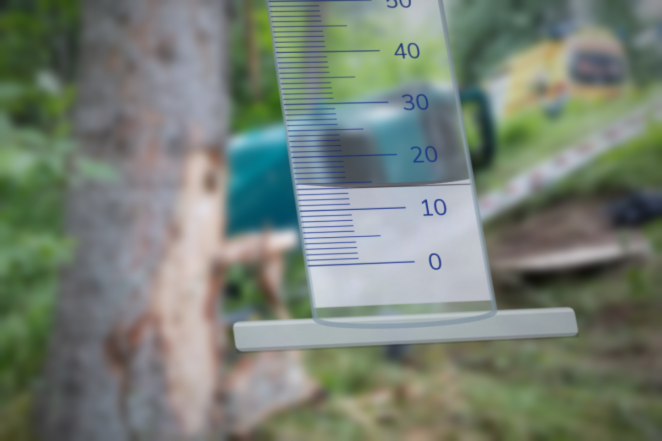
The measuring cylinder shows 14 mL
